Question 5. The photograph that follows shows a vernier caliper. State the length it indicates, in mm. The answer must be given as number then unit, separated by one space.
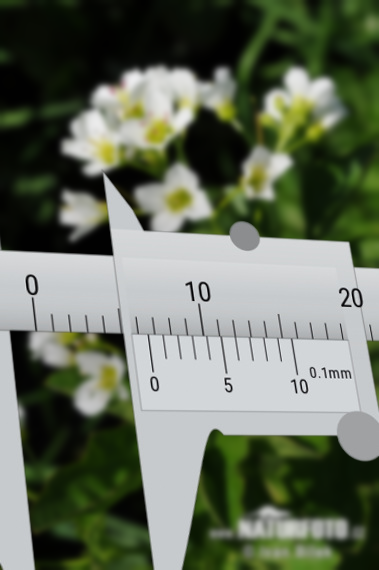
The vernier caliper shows 6.6 mm
